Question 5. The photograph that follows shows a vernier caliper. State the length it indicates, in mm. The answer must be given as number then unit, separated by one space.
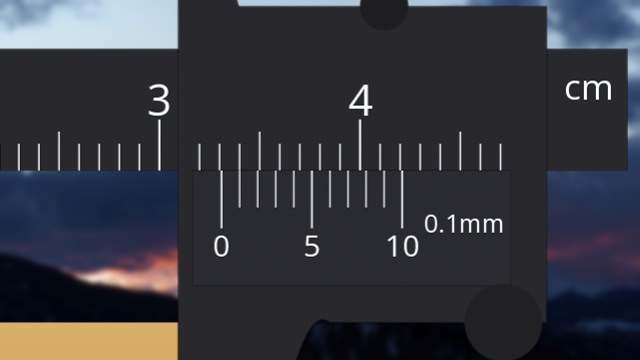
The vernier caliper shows 33.1 mm
